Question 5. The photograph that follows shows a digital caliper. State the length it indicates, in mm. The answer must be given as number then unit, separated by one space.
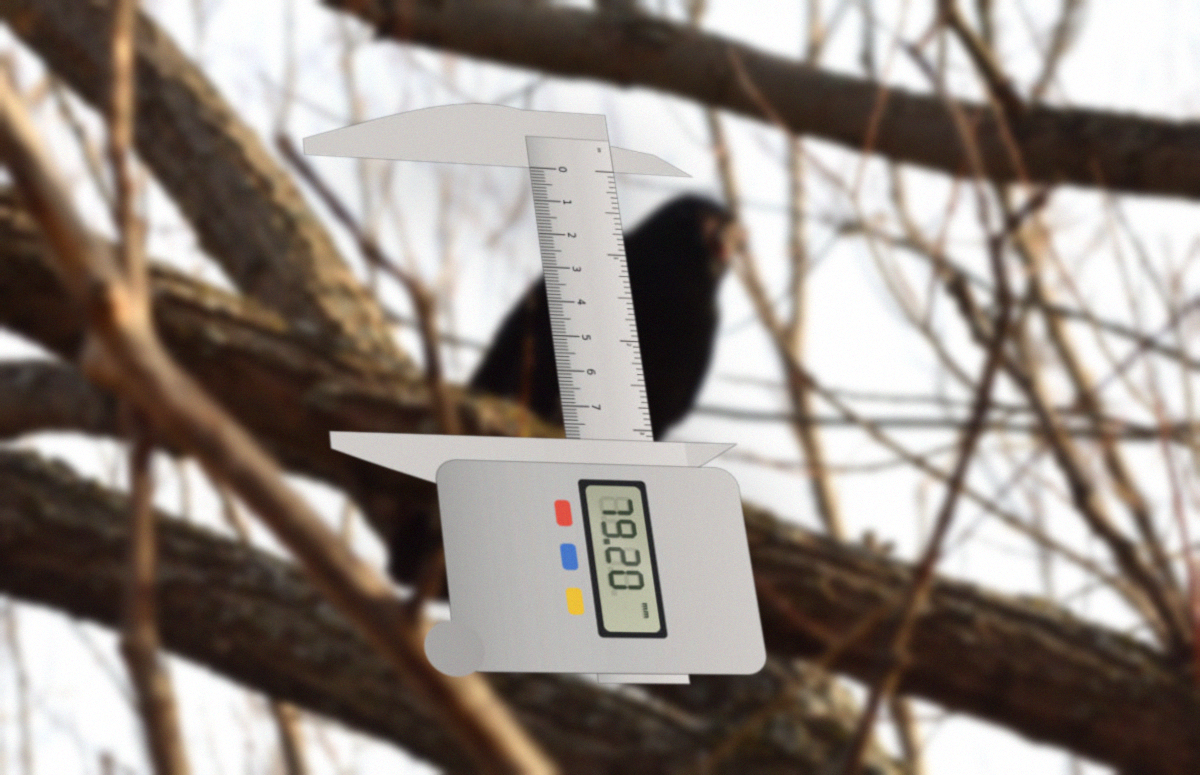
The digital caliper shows 79.20 mm
